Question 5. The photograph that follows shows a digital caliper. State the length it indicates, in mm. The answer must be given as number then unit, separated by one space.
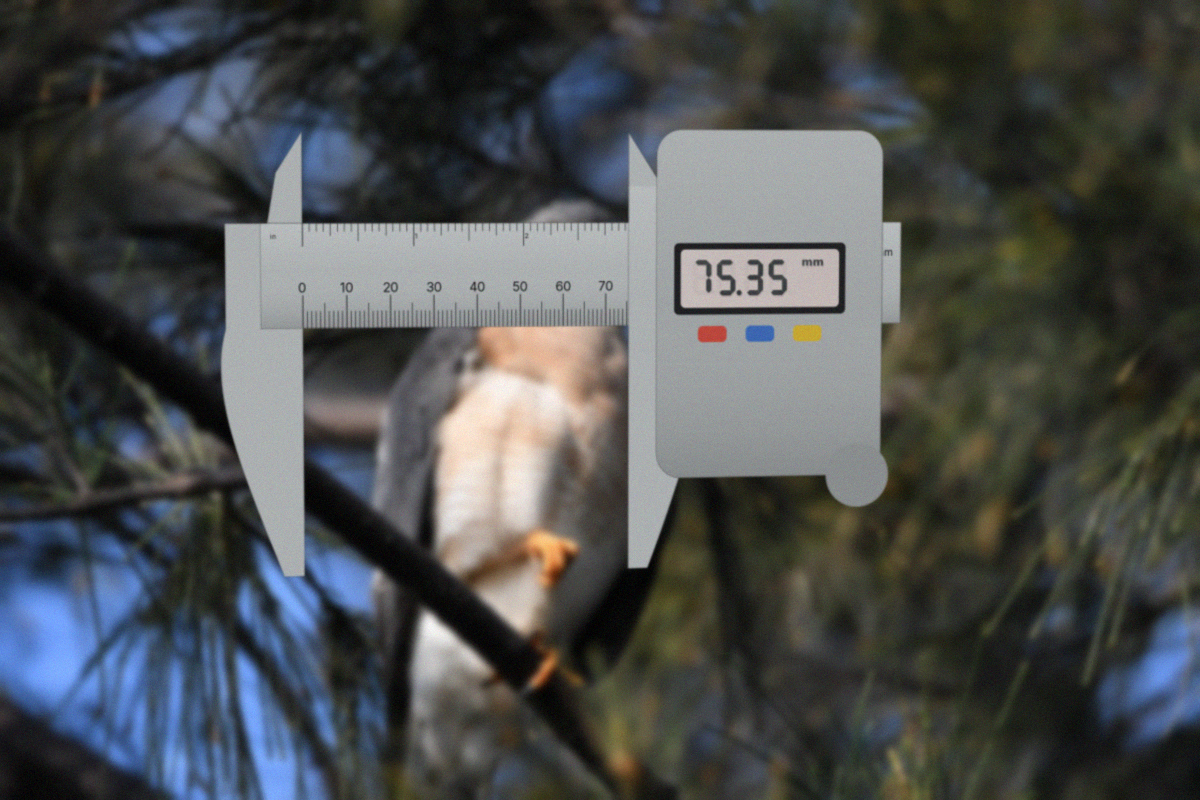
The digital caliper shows 75.35 mm
